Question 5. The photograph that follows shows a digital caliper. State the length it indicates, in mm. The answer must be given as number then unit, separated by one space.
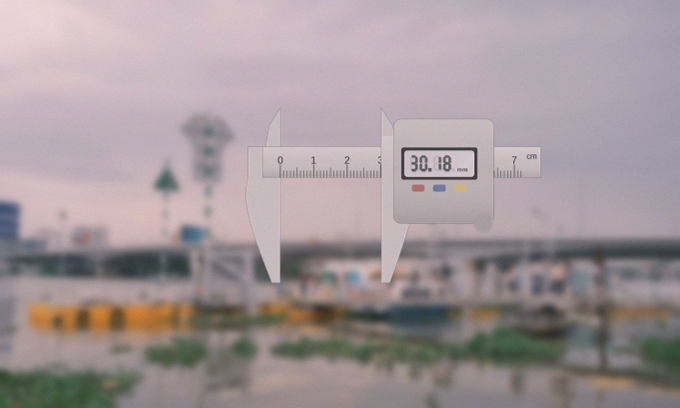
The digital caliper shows 30.18 mm
